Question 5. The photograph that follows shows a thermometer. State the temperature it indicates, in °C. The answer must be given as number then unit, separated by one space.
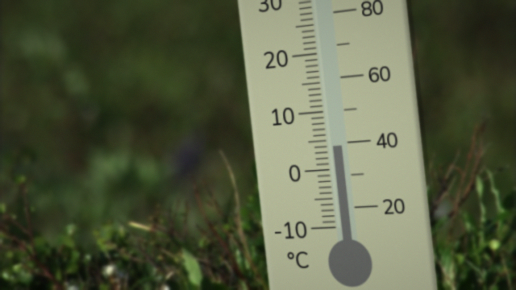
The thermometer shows 4 °C
